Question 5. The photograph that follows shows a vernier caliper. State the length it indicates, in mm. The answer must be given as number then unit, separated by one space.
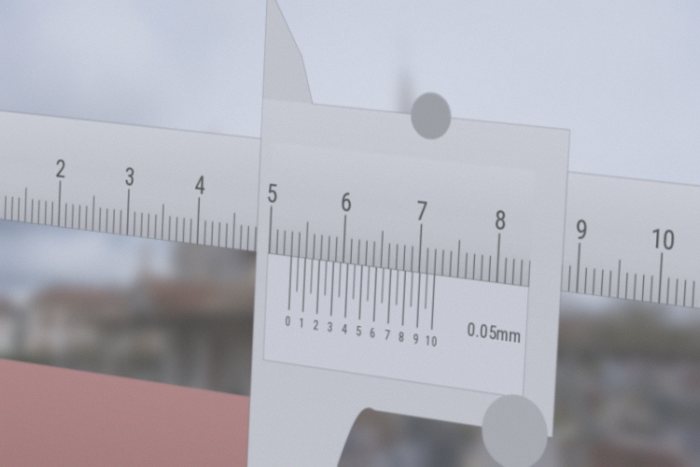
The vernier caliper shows 53.0 mm
